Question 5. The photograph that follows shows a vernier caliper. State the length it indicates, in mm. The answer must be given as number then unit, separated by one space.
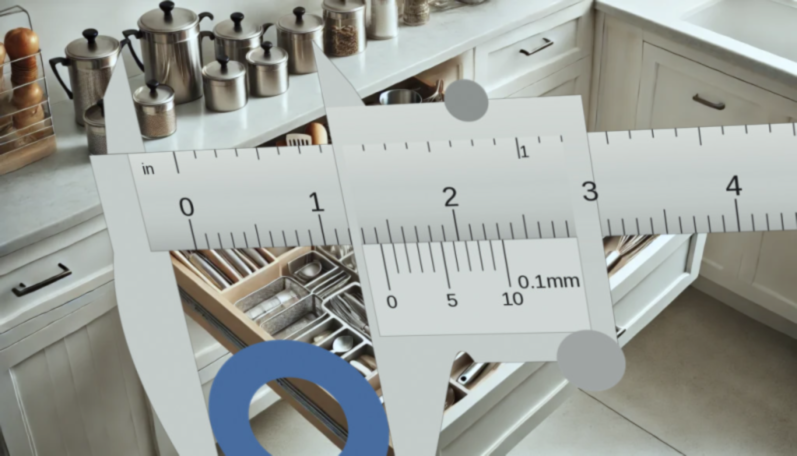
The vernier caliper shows 14.2 mm
